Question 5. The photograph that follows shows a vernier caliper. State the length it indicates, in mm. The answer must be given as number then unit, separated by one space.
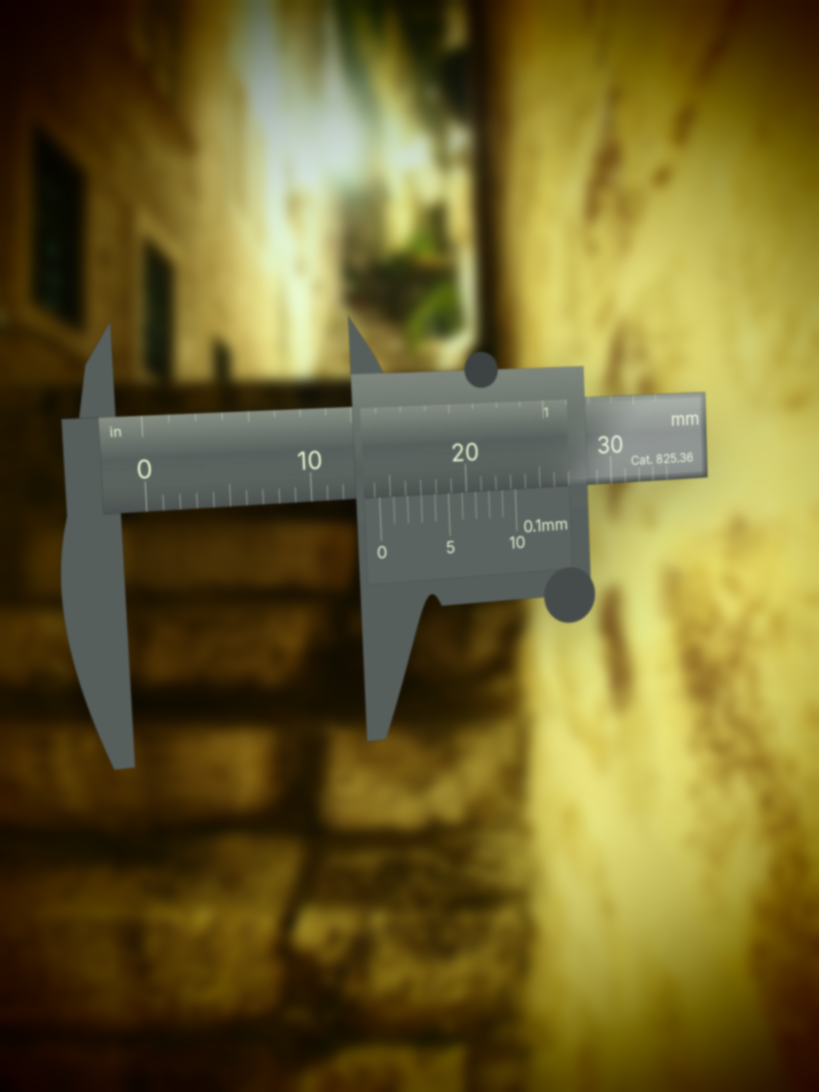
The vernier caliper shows 14.3 mm
